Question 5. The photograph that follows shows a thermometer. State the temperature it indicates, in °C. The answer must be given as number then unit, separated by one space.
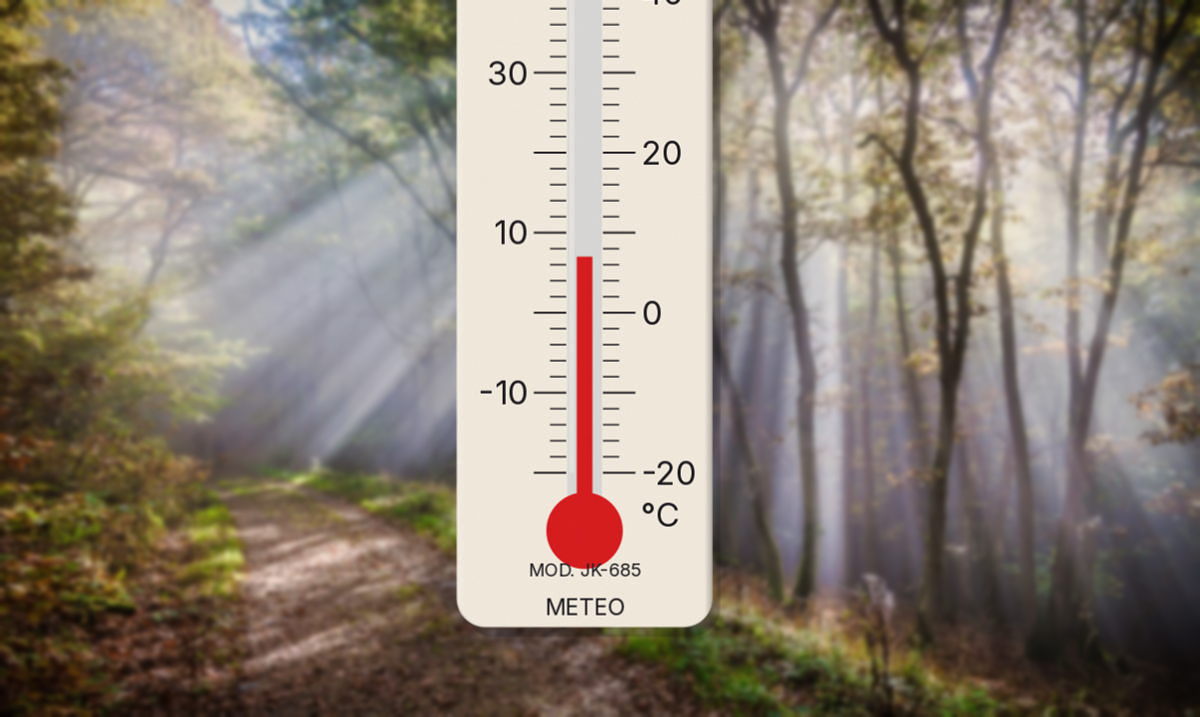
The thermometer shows 7 °C
